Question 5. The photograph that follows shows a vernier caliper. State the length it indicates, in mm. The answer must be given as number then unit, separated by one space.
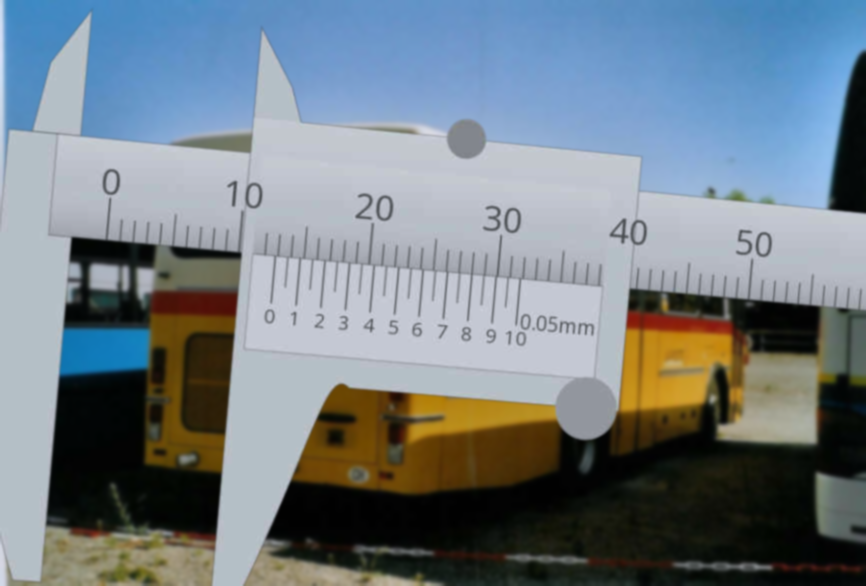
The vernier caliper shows 12.8 mm
